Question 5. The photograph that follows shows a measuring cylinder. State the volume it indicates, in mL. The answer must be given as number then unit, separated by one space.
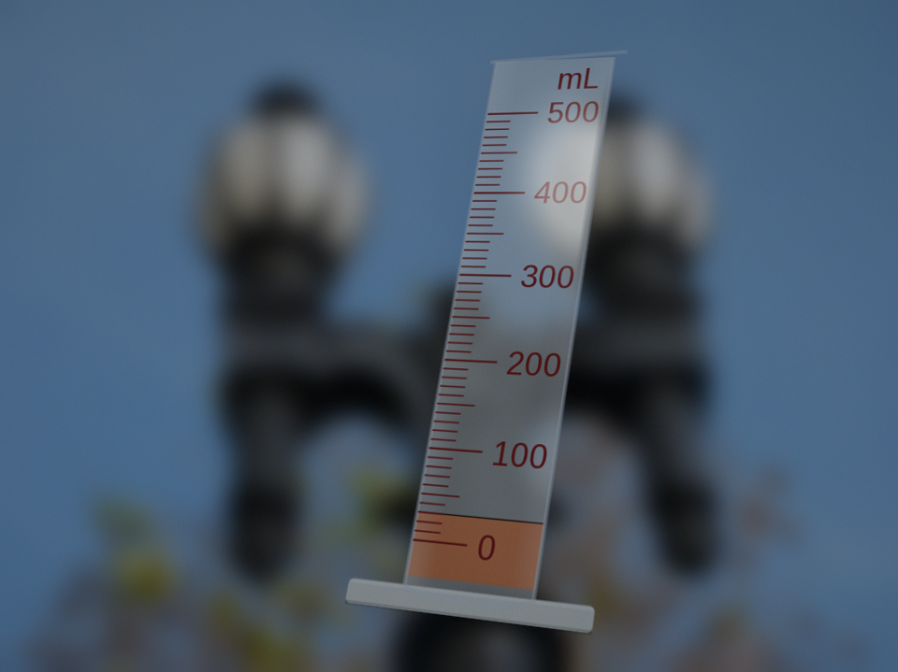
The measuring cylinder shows 30 mL
